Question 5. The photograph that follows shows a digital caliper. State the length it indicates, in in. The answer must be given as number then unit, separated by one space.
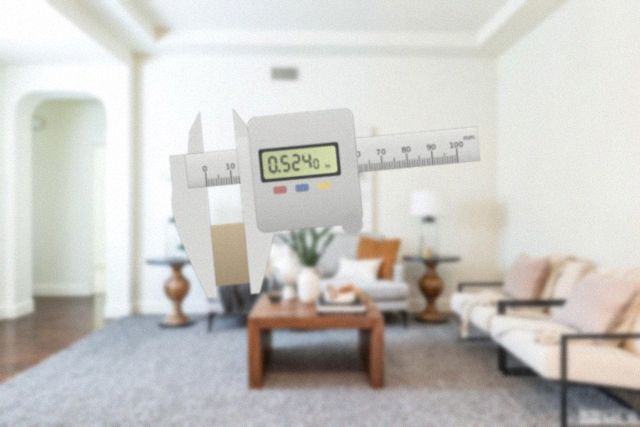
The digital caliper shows 0.5240 in
